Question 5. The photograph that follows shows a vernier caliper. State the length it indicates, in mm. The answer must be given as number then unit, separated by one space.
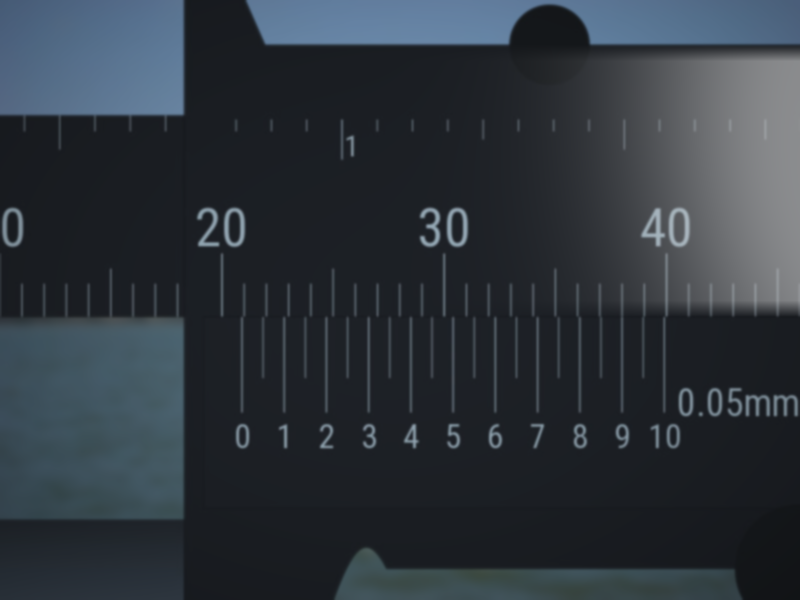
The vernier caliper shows 20.9 mm
